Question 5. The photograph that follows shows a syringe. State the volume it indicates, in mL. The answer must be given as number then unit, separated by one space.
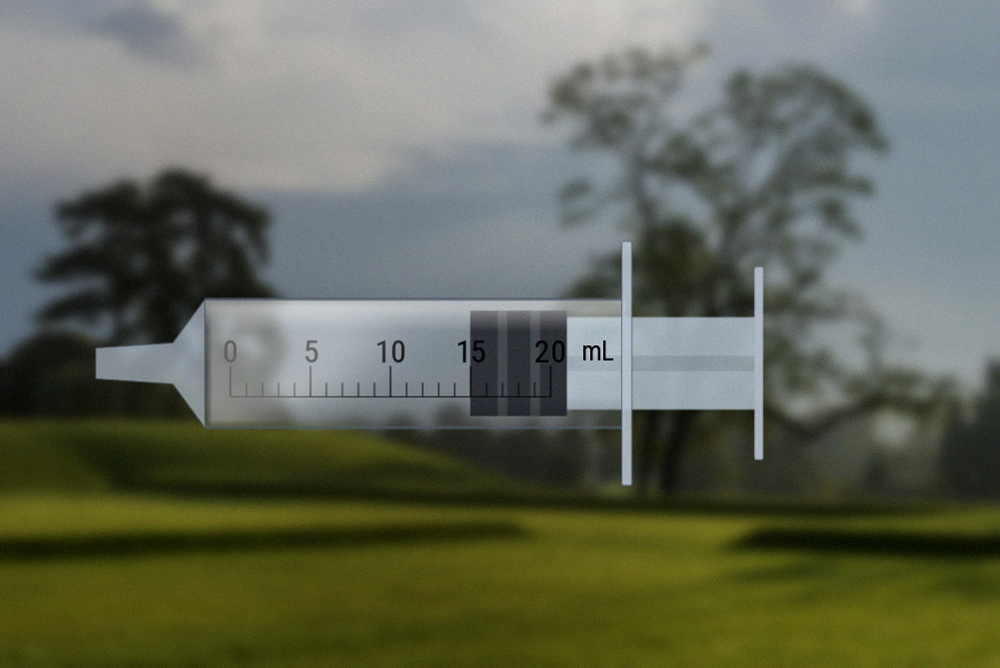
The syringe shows 15 mL
